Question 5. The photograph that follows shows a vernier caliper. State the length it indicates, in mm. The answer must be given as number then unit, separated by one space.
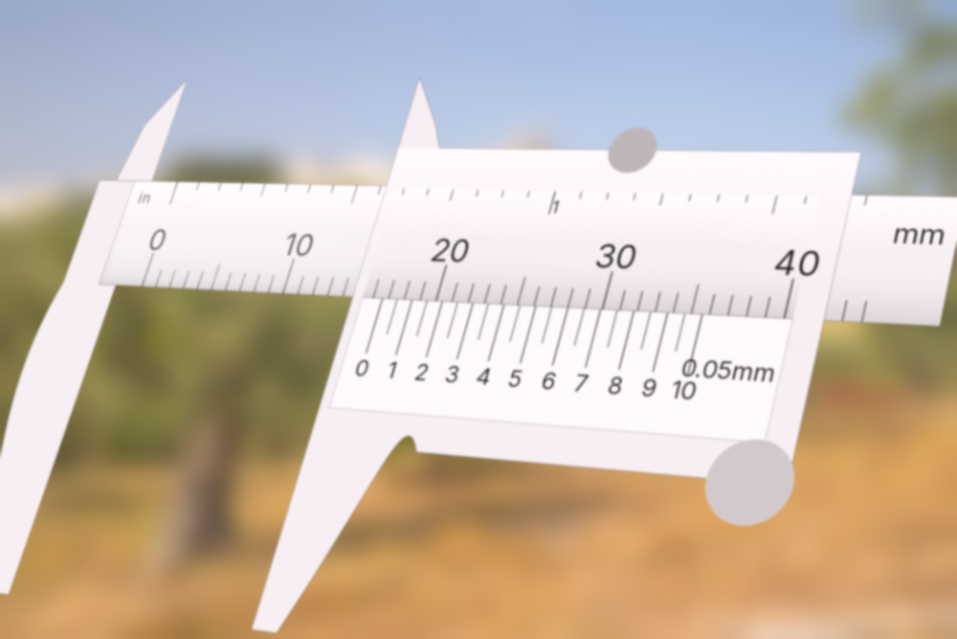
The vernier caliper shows 16.6 mm
